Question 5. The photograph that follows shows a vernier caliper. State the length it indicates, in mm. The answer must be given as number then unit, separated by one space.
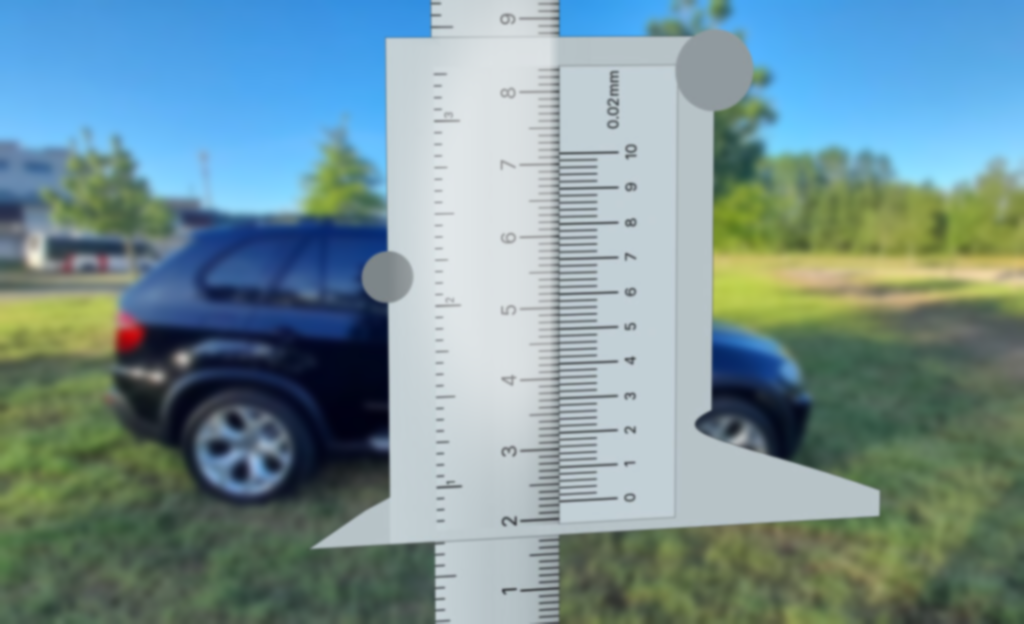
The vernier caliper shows 22.5 mm
